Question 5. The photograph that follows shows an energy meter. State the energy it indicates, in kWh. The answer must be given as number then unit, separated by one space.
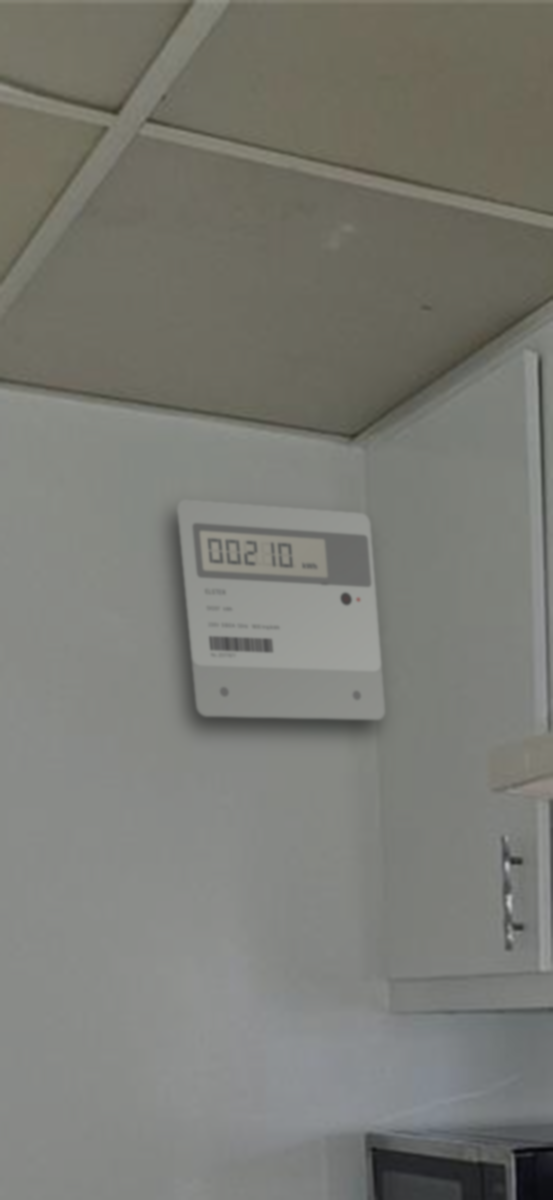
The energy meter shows 210 kWh
